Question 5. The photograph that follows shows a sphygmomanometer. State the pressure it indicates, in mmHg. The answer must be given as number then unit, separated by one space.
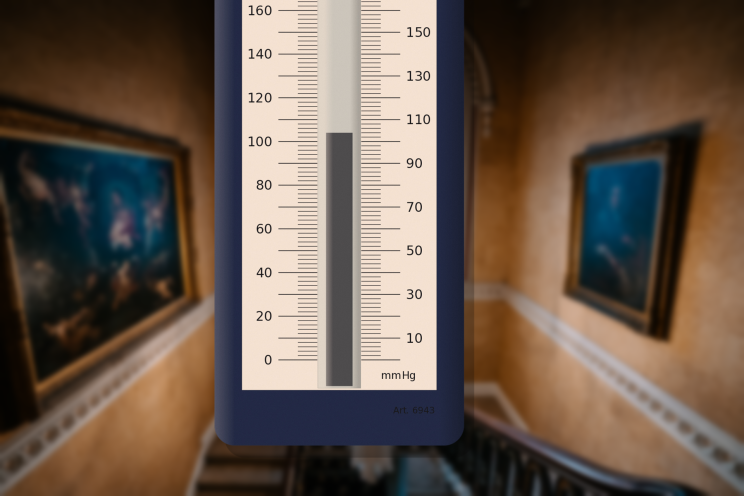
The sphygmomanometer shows 104 mmHg
